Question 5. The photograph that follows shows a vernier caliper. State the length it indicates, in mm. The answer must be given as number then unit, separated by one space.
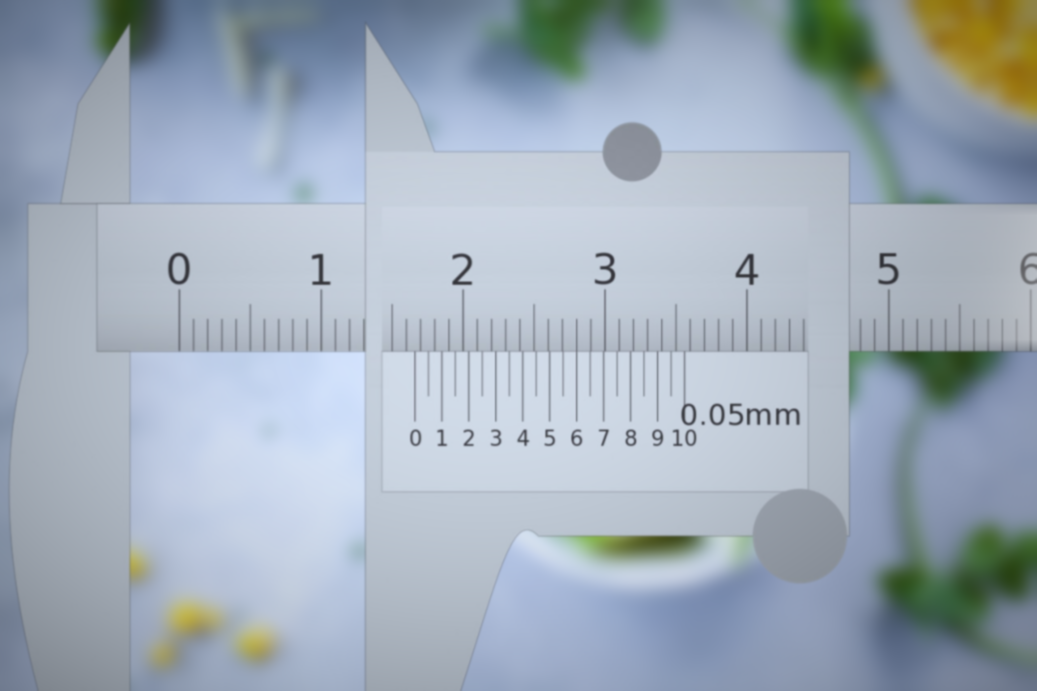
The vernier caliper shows 16.6 mm
